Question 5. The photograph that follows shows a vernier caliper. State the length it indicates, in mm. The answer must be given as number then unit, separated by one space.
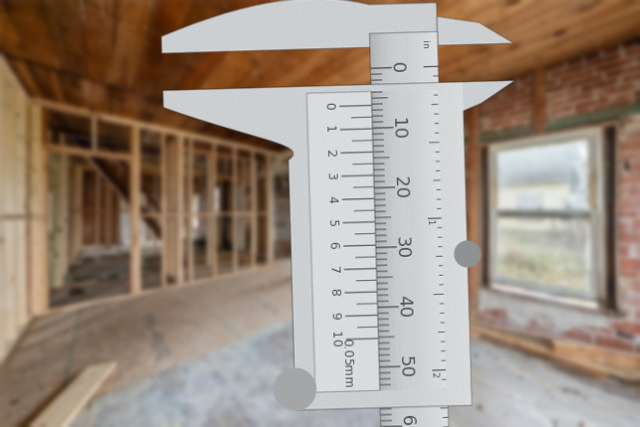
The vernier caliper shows 6.2 mm
